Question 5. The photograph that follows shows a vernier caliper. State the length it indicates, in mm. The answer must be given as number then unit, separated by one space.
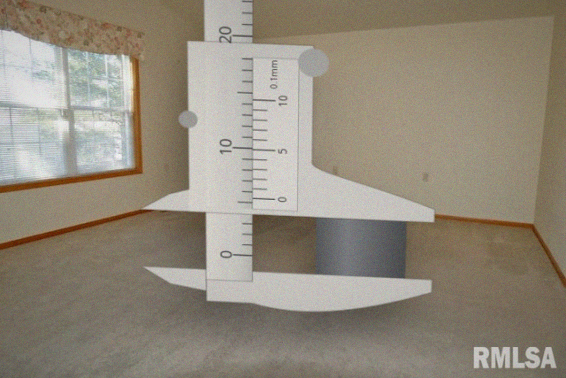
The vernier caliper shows 5.4 mm
